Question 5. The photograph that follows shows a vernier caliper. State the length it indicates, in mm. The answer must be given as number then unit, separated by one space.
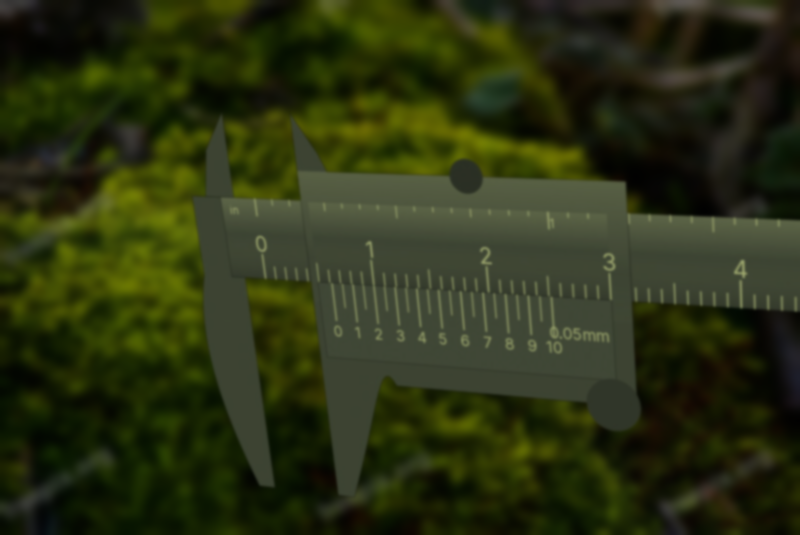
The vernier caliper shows 6.2 mm
